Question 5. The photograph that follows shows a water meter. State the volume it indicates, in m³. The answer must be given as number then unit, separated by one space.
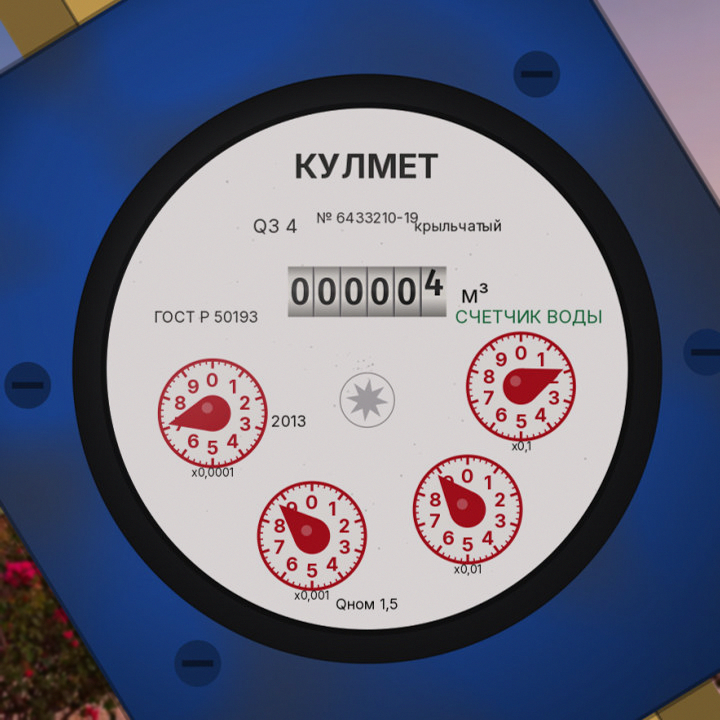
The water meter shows 4.1887 m³
